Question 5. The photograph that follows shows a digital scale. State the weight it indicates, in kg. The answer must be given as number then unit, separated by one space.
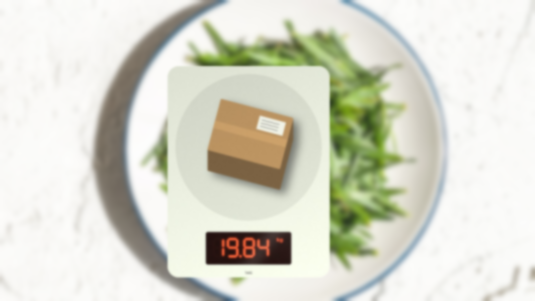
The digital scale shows 19.84 kg
